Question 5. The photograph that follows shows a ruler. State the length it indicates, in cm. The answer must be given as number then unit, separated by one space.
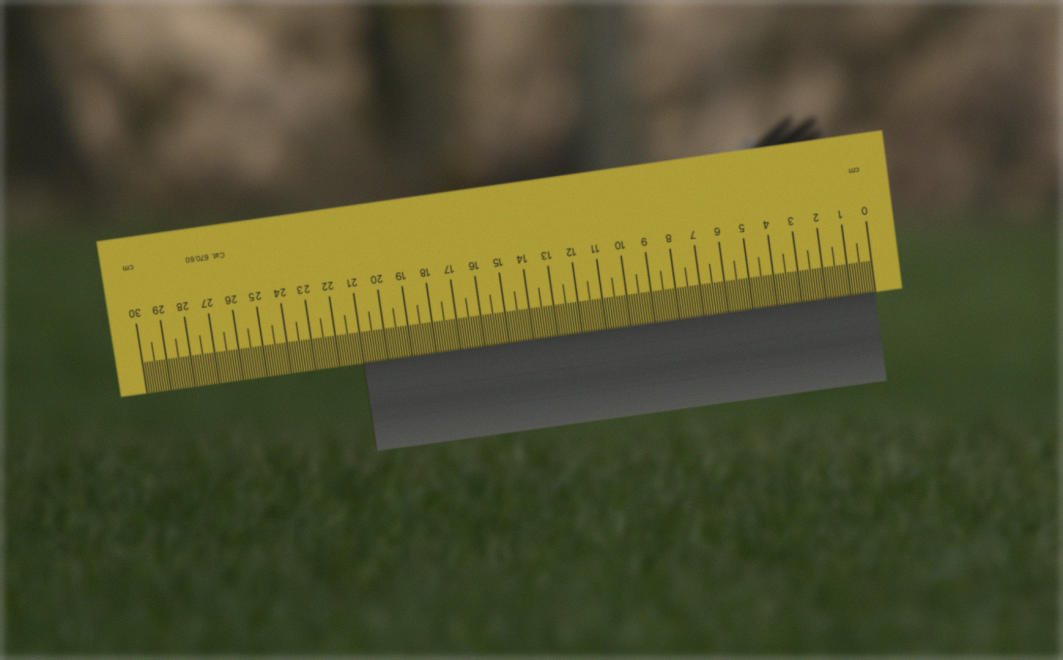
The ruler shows 21 cm
